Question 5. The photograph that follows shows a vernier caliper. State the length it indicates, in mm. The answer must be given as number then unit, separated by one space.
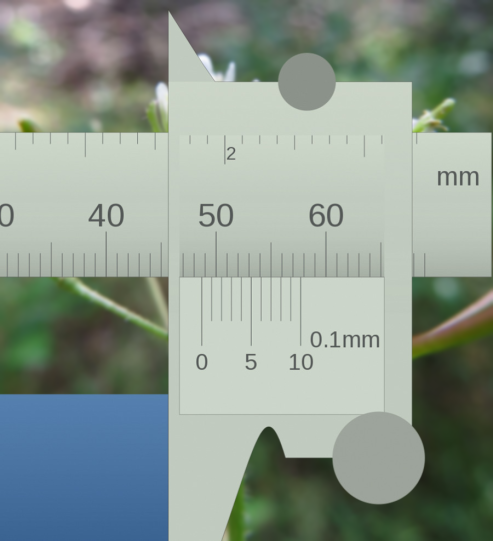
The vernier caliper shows 48.7 mm
